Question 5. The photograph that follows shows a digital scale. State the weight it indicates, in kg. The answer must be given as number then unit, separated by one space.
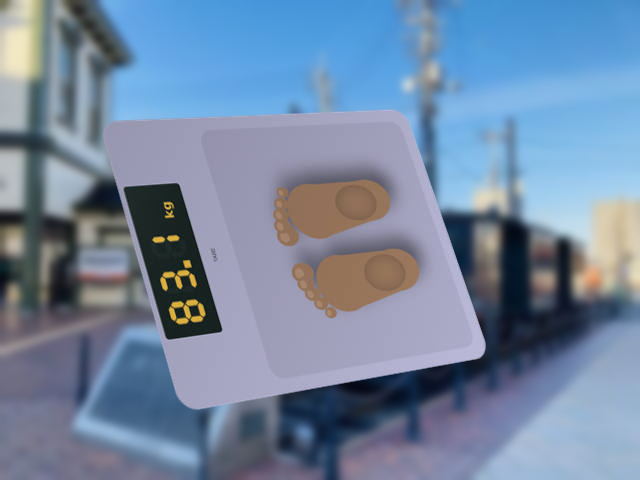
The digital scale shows 83.1 kg
